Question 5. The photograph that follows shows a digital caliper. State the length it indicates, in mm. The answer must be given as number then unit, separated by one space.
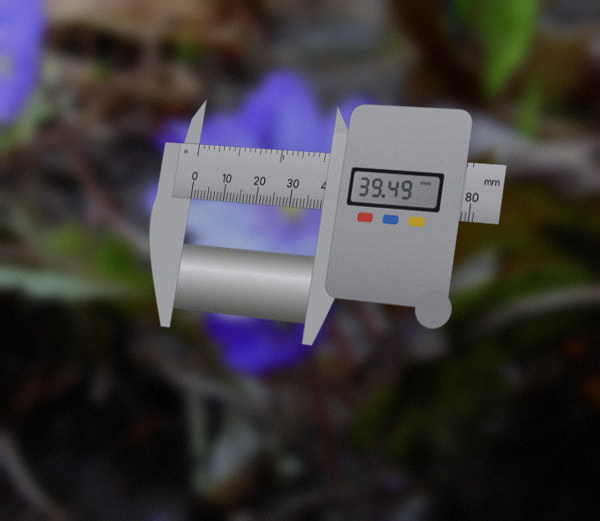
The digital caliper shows 39.49 mm
